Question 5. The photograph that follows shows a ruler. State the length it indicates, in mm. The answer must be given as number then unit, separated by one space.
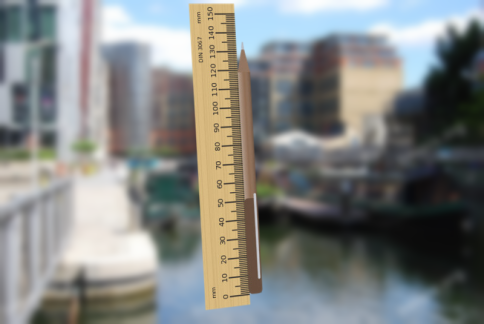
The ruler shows 135 mm
